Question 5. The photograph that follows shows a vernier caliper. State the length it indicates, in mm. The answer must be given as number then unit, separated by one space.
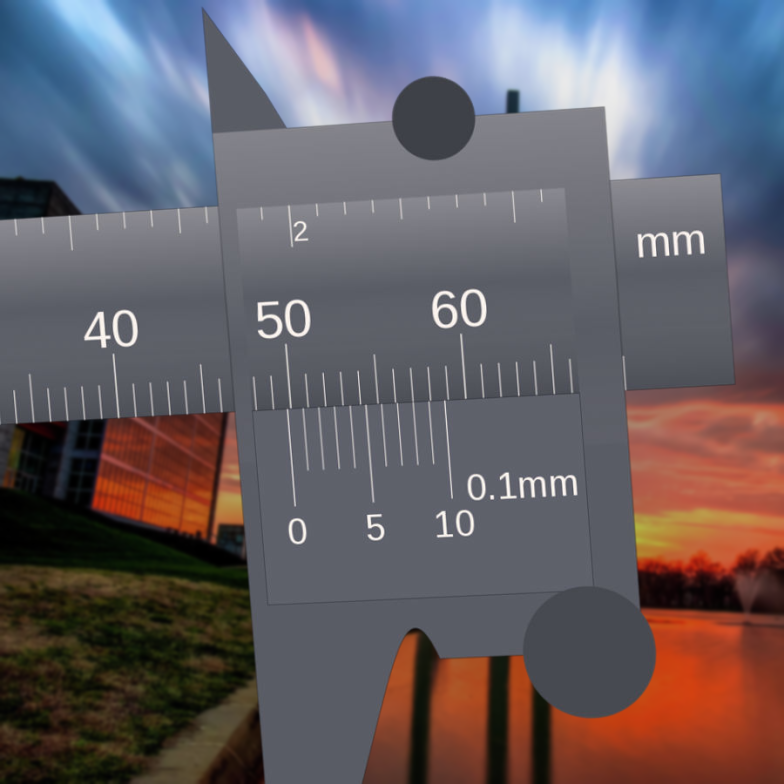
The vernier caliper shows 49.8 mm
